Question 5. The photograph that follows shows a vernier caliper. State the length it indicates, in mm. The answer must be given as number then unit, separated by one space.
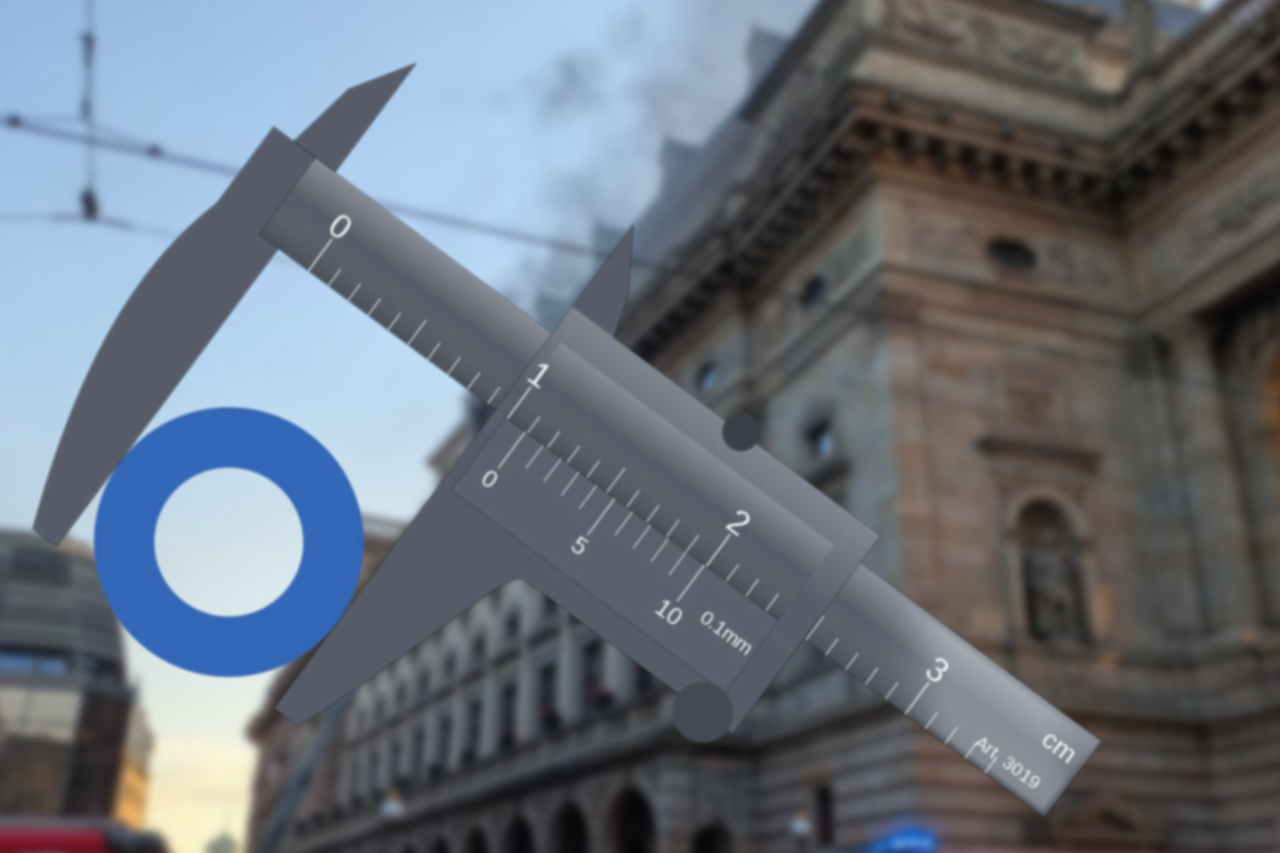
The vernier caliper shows 10.9 mm
